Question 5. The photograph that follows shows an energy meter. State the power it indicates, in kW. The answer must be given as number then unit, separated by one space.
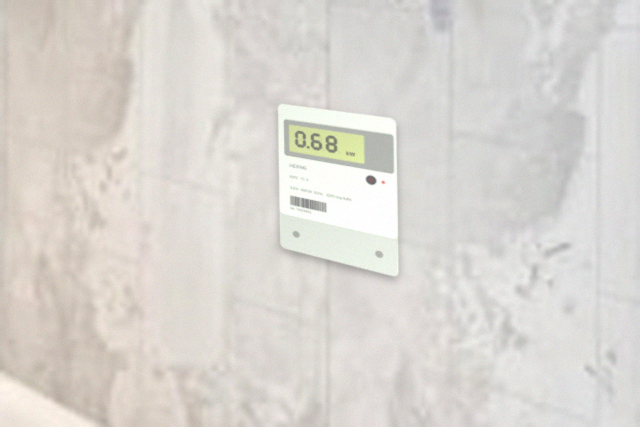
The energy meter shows 0.68 kW
